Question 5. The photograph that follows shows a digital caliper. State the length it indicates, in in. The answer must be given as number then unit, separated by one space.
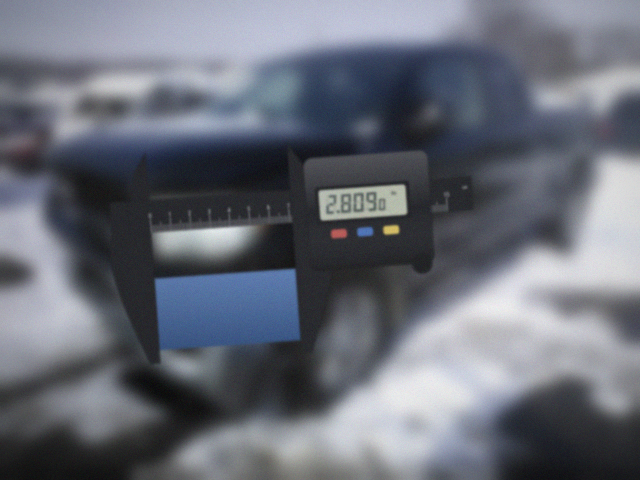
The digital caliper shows 2.8090 in
